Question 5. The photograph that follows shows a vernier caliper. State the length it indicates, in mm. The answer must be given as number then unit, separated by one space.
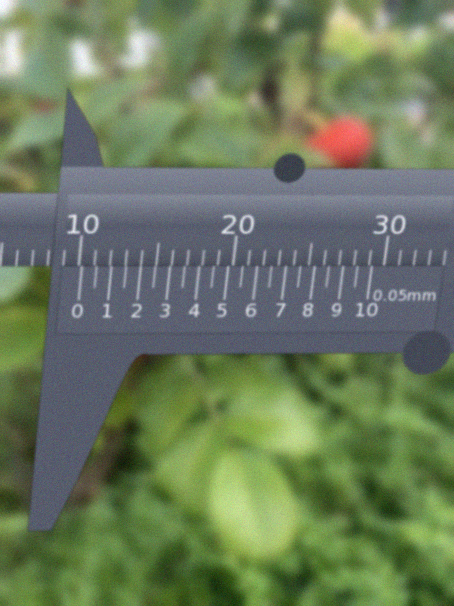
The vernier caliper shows 10.2 mm
